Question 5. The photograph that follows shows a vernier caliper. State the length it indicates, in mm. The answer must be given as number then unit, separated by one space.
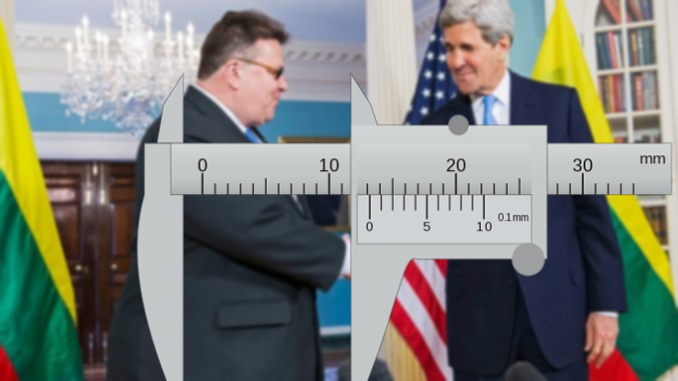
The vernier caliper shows 13.2 mm
